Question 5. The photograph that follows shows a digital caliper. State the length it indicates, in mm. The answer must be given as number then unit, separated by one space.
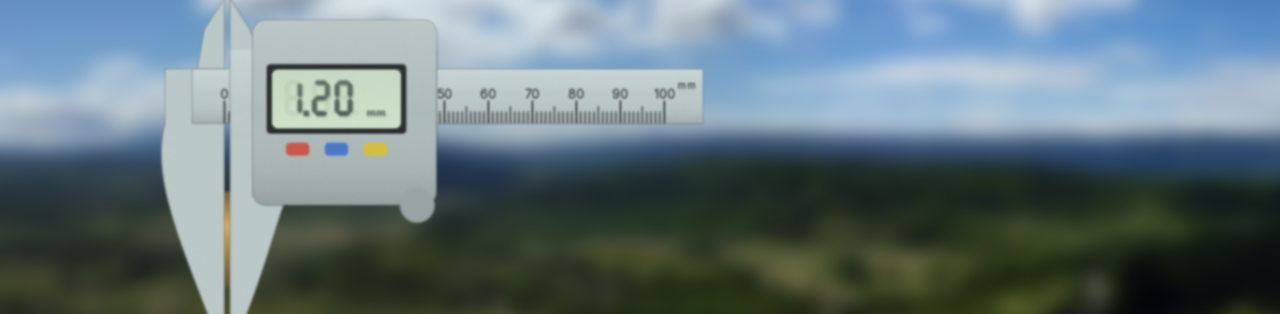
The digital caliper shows 1.20 mm
